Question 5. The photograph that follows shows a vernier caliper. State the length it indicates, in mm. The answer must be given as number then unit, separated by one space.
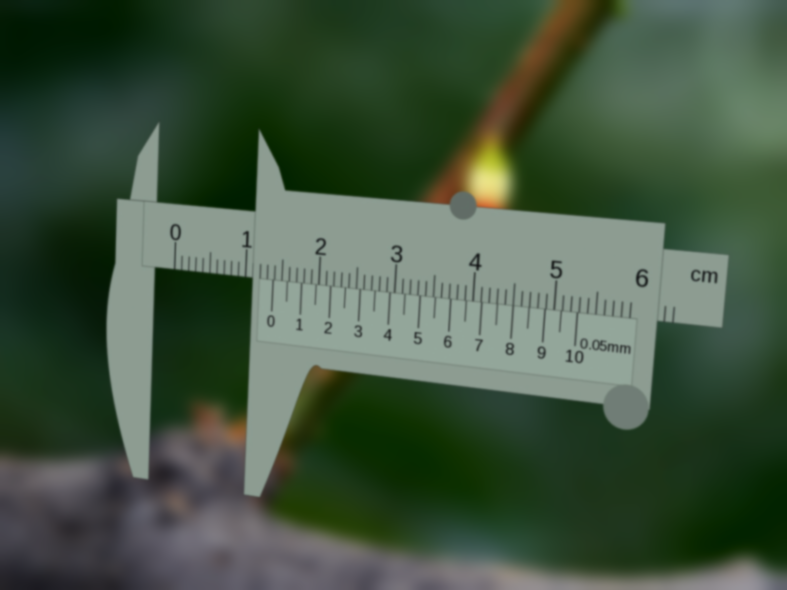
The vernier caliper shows 13.8 mm
